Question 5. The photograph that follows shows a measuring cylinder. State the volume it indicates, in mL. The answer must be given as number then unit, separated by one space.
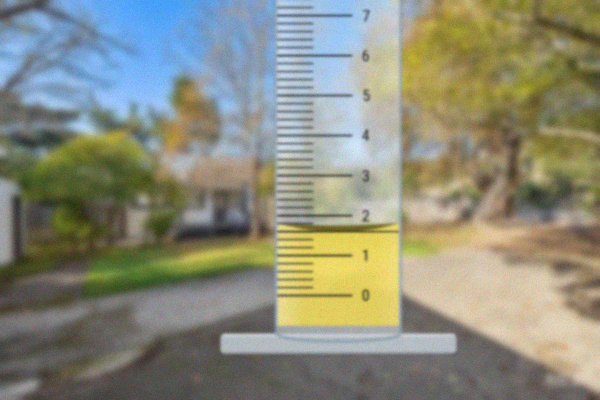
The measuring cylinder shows 1.6 mL
